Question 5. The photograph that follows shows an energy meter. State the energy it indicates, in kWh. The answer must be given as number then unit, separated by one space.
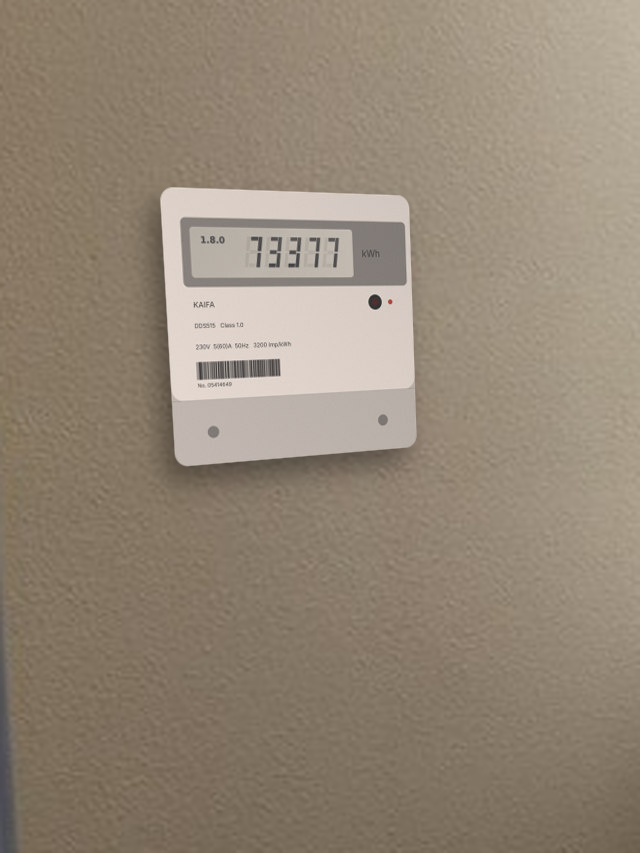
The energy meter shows 73377 kWh
